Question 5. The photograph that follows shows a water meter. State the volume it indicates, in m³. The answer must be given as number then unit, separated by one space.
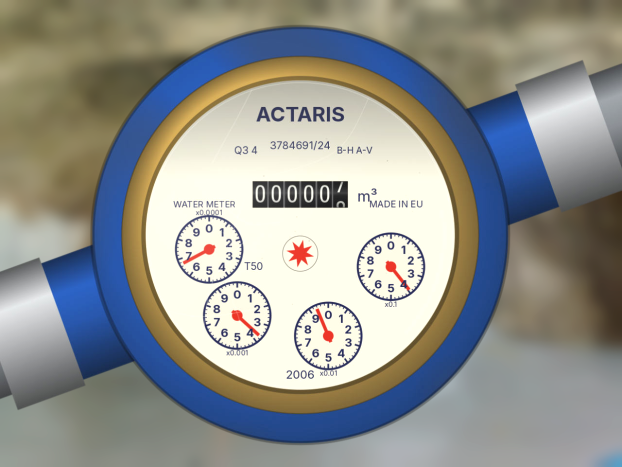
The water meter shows 7.3936 m³
